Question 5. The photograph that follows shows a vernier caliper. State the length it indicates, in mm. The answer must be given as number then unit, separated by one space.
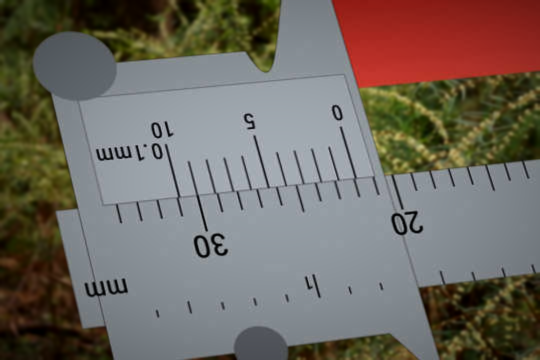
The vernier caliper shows 21.9 mm
